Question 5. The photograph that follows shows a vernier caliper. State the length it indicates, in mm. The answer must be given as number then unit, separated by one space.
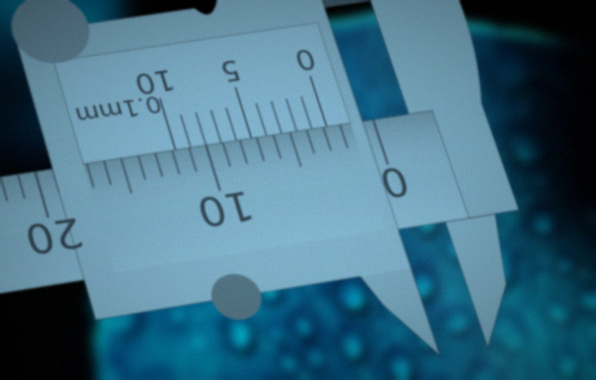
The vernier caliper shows 2.8 mm
